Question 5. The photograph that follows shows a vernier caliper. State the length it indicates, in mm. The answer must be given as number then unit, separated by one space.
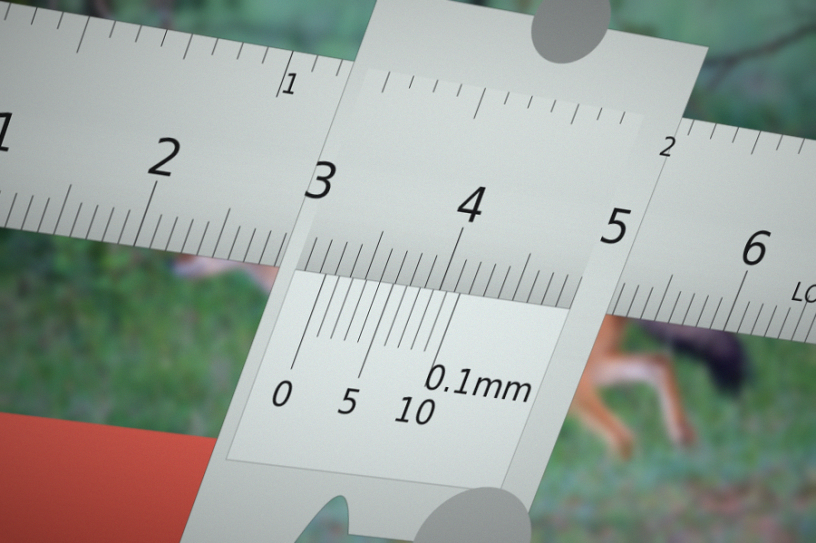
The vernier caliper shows 32.4 mm
